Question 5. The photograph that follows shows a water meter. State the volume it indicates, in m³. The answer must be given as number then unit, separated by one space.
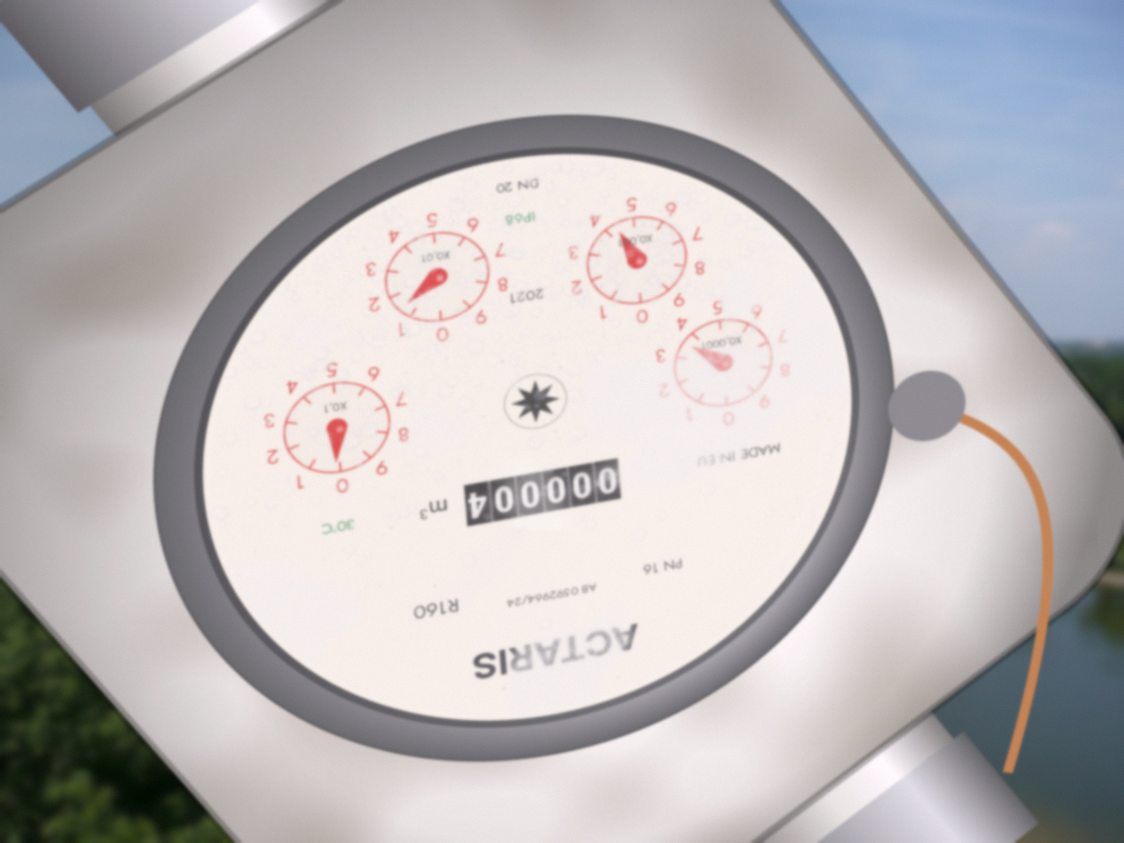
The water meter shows 4.0143 m³
